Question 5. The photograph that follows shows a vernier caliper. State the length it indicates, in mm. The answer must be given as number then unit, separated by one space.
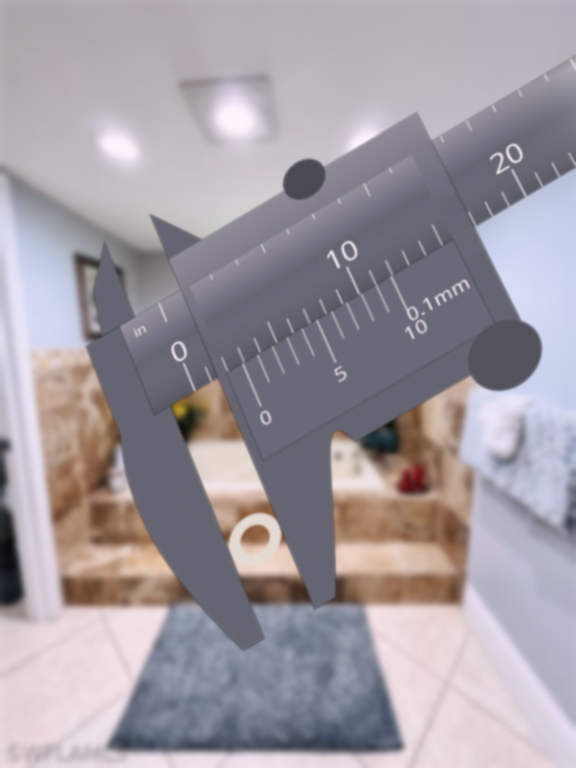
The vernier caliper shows 2.9 mm
